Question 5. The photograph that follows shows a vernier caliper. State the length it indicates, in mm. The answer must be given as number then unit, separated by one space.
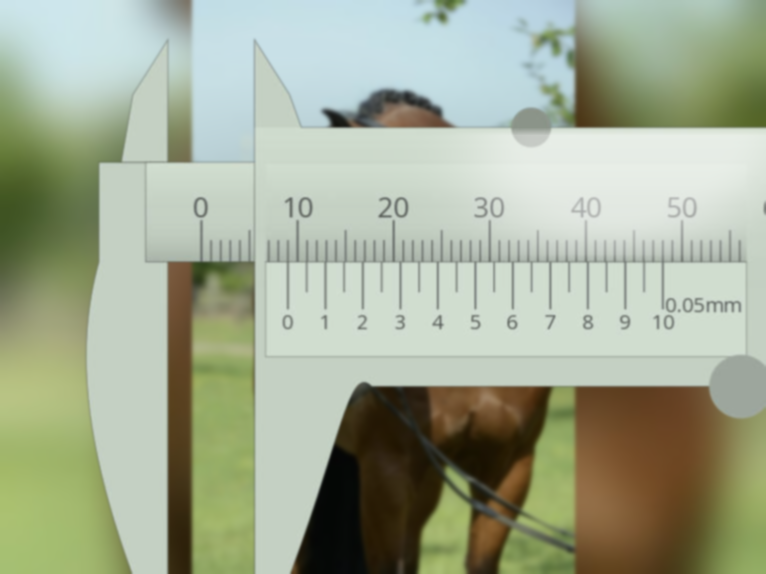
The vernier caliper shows 9.0 mm
